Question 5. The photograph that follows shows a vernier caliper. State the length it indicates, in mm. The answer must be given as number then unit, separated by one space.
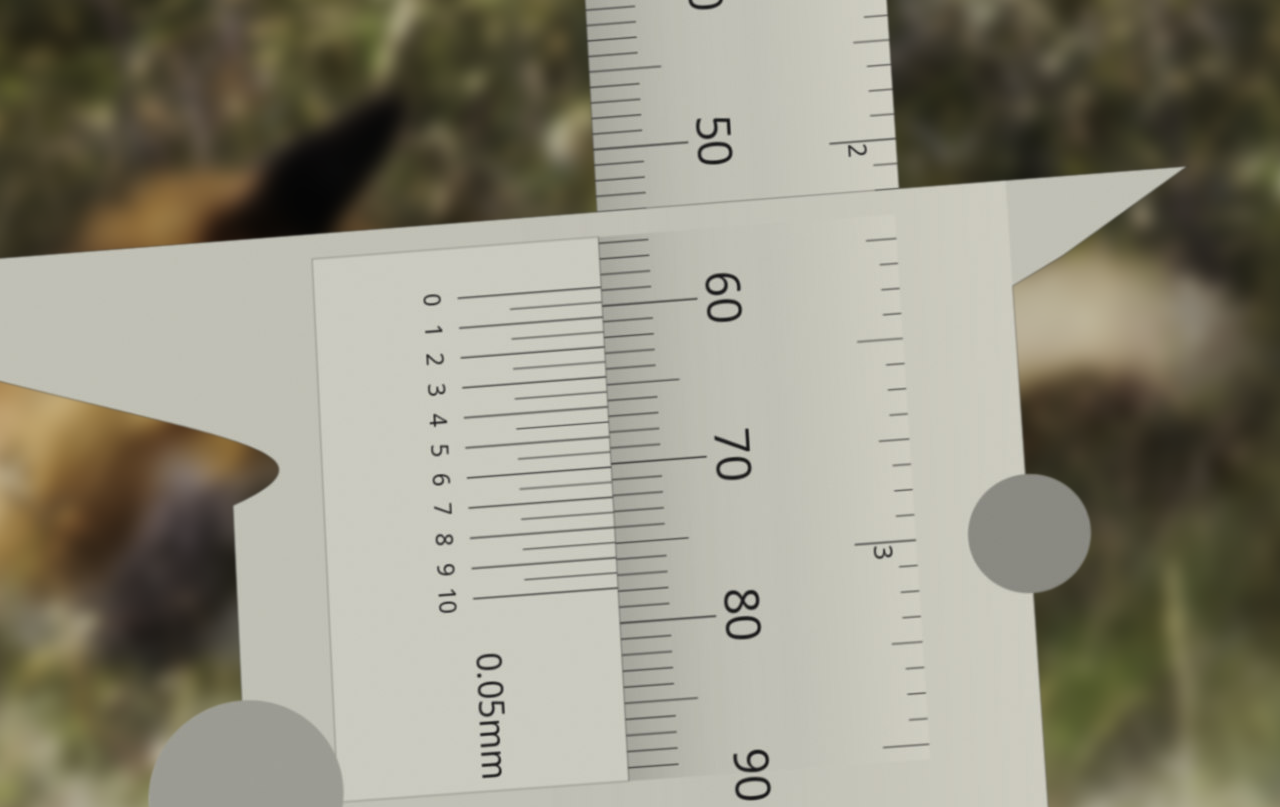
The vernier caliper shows 58.8 mm
